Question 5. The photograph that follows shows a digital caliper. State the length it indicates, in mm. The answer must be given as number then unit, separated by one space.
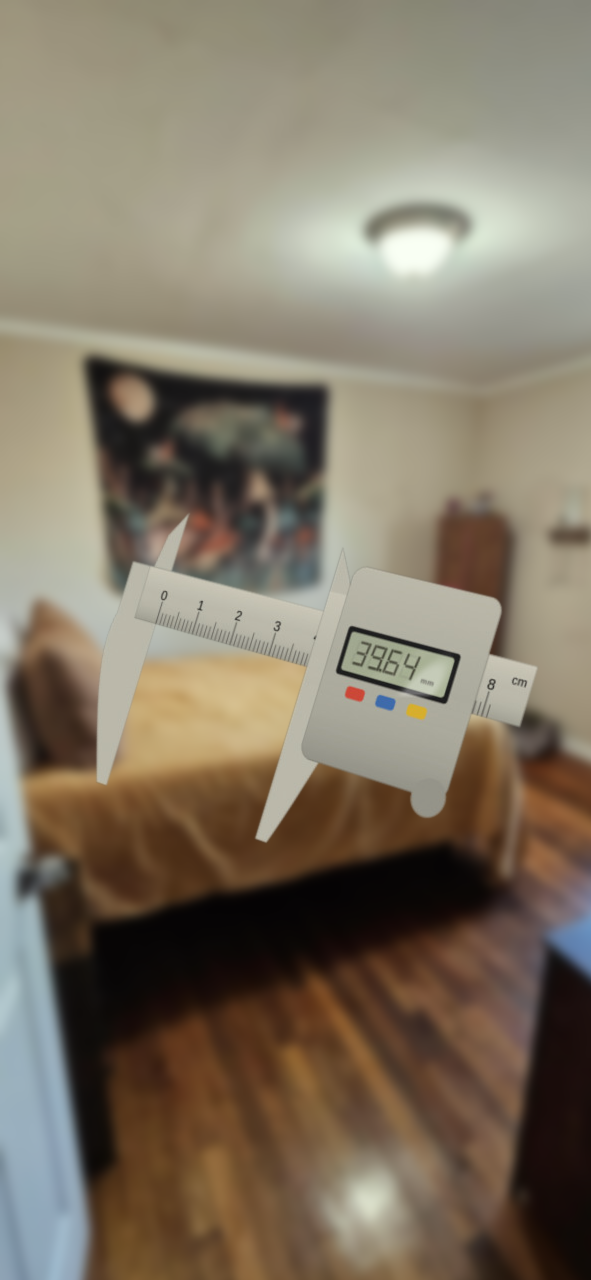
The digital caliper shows 39.64 mm
